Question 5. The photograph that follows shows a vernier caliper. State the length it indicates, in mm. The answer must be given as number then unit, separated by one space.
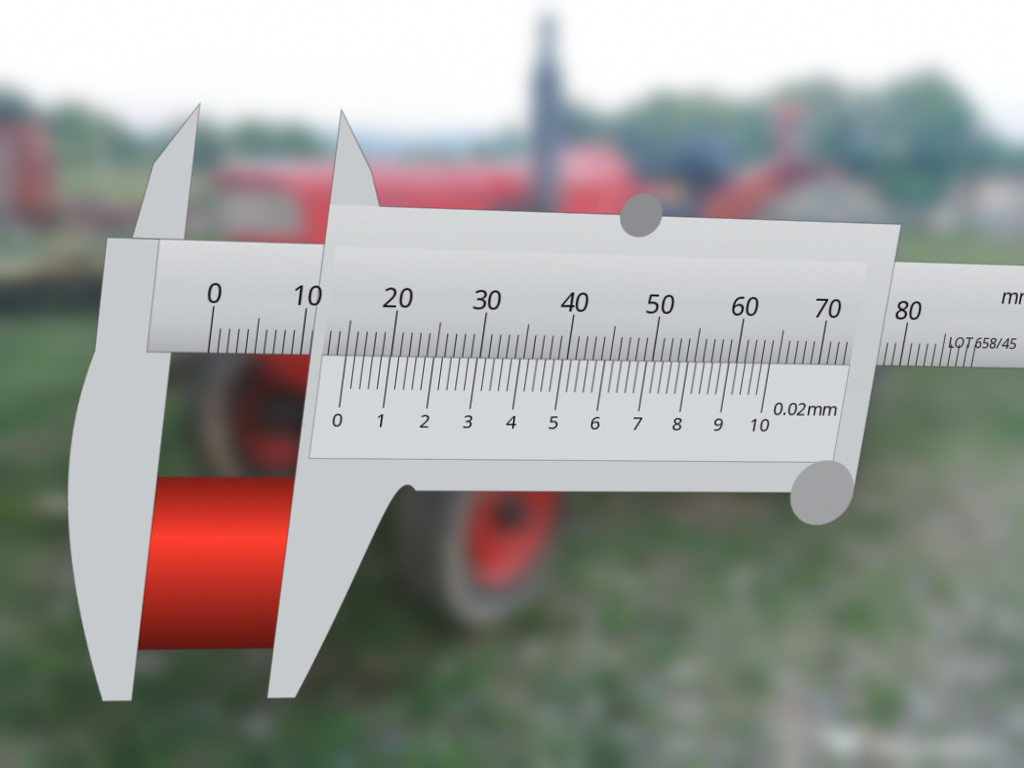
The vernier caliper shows 15.0 mm
